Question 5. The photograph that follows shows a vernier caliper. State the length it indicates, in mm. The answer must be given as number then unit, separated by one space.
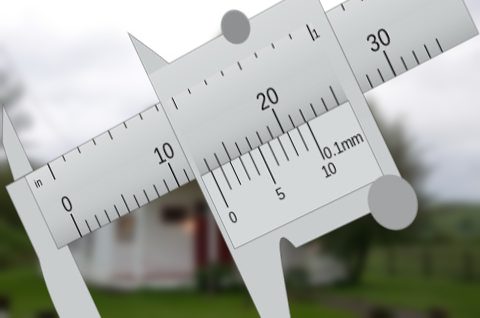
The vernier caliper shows 13.1 mm
